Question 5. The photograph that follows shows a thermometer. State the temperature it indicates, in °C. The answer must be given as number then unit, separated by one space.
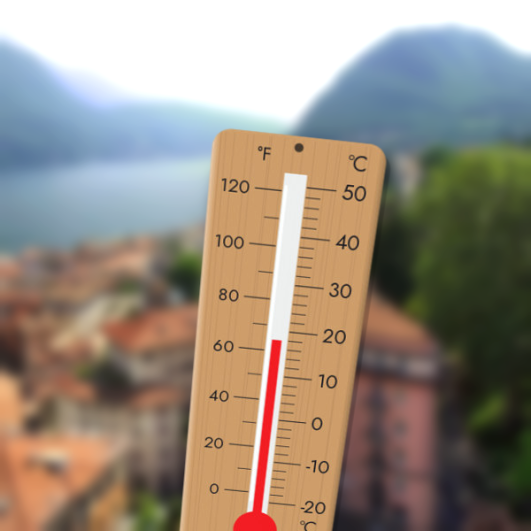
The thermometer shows 18 °C
